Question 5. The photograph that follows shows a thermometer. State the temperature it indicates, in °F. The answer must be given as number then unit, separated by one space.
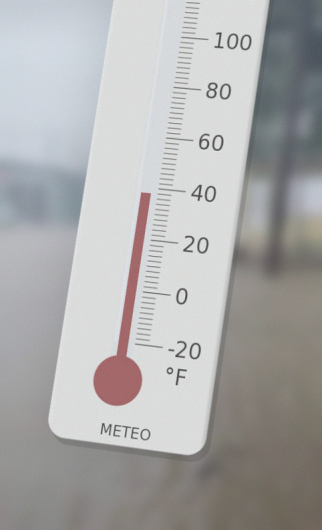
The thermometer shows 38 °F
